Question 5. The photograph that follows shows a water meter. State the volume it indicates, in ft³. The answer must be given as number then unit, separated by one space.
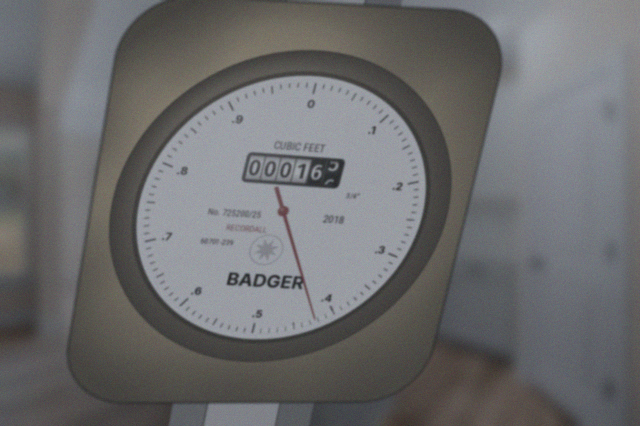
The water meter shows 165.42 ft³
